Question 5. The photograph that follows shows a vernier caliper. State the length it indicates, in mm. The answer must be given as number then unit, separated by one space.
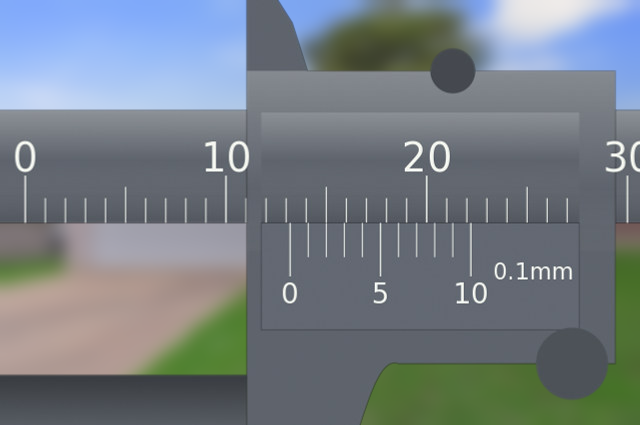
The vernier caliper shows 13.2 mm
